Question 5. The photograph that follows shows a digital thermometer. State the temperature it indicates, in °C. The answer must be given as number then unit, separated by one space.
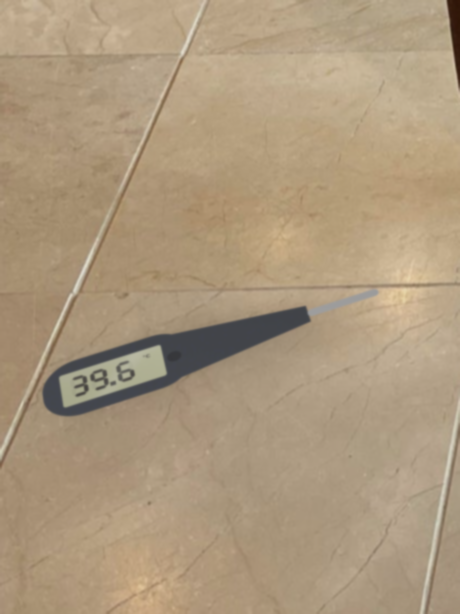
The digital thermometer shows 39.6 °C
